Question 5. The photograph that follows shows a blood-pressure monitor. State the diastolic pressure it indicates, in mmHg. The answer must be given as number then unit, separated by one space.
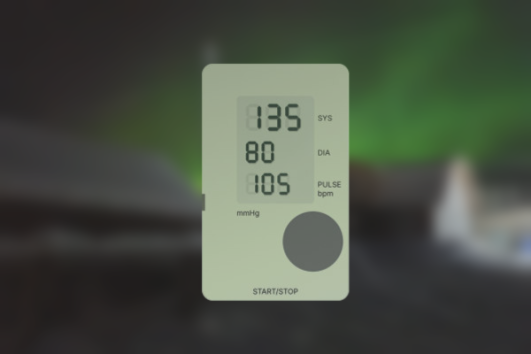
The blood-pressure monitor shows 80 mmHg
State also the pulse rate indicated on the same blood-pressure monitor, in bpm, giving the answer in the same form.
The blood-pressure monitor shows 105 bpm
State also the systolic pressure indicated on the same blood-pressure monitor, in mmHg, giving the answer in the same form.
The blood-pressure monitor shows 135 mmHg
